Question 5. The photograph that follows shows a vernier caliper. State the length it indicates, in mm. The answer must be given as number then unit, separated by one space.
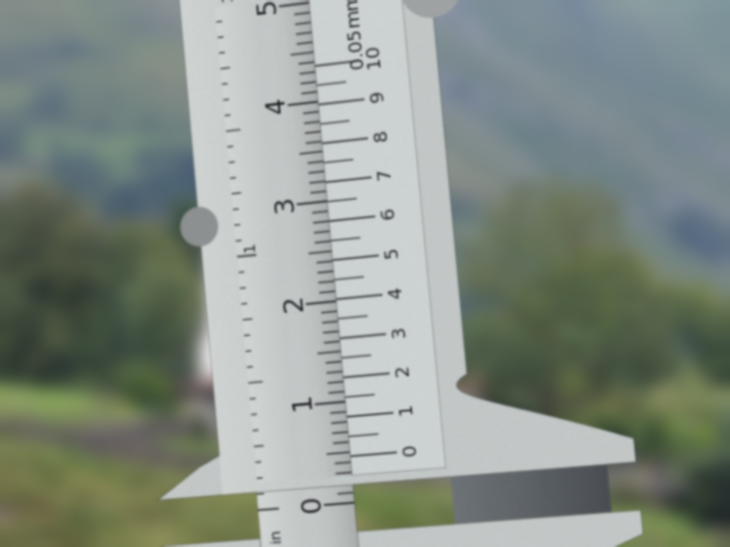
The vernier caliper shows 4.6 mm
